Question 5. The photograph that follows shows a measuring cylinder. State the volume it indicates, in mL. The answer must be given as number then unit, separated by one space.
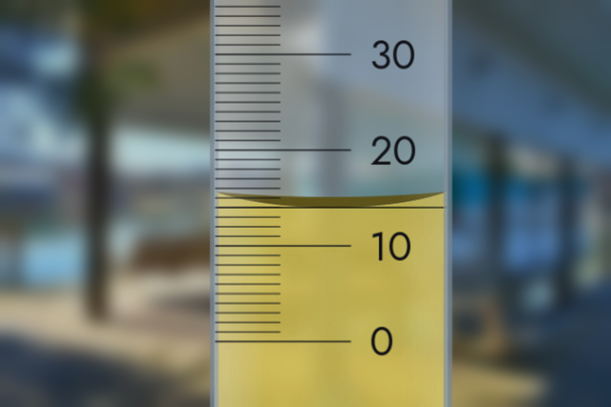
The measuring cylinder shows 14 mL
